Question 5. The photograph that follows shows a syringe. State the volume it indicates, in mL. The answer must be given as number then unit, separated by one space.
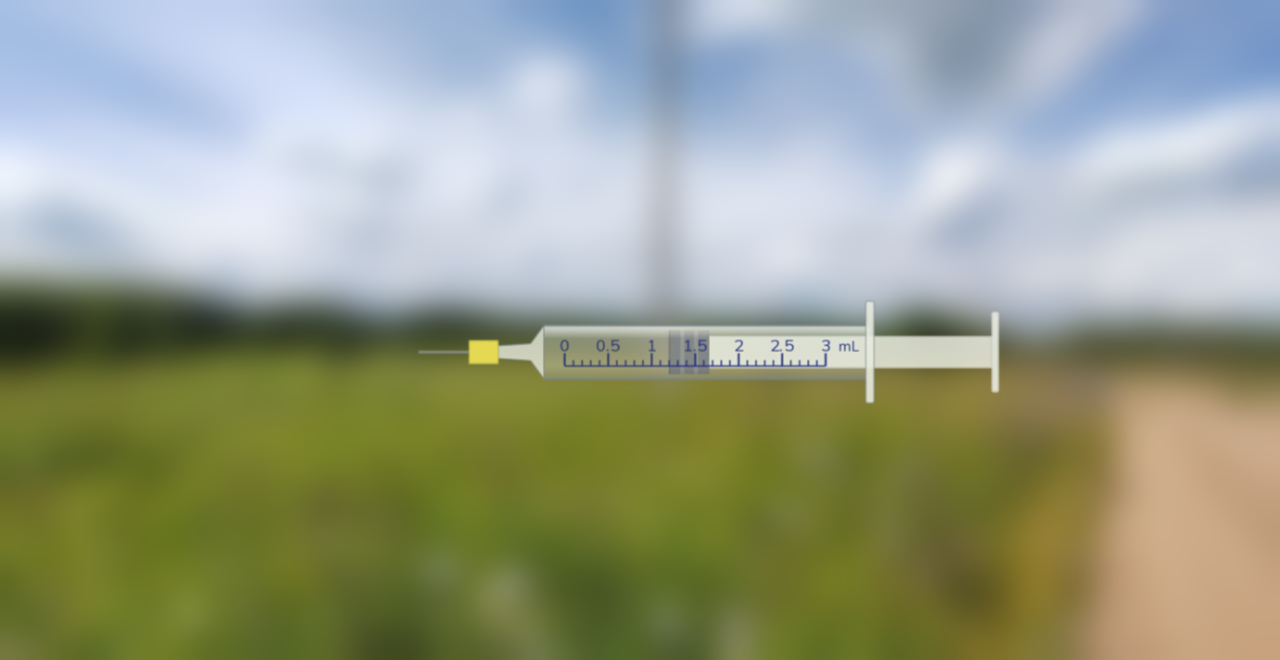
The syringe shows 1.2 mL
